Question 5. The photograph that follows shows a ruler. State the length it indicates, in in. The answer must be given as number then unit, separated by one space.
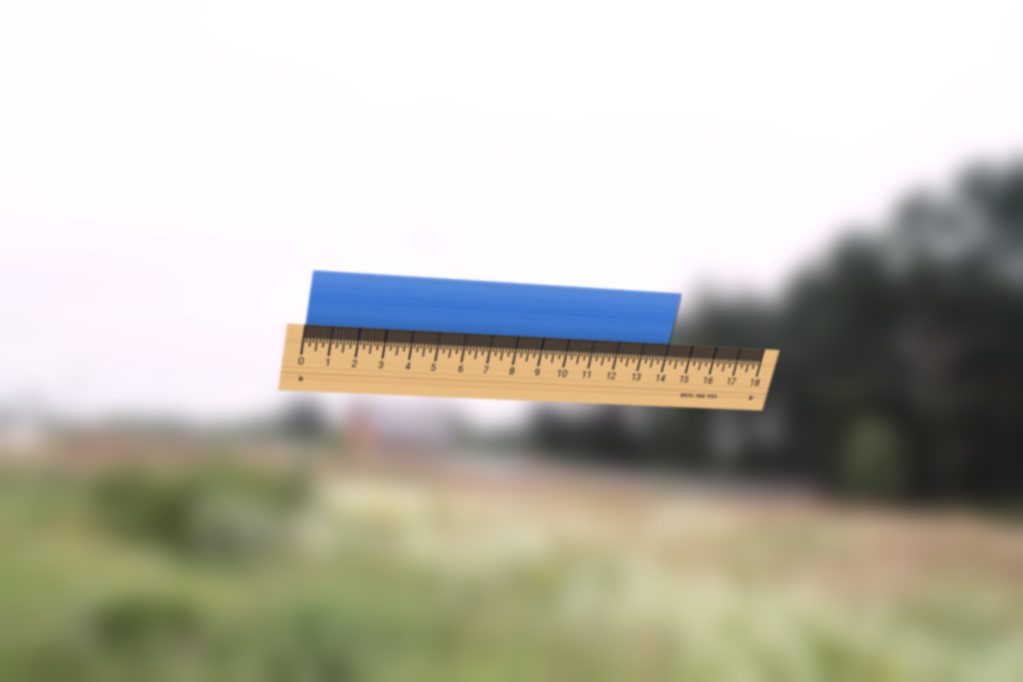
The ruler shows 14 in
